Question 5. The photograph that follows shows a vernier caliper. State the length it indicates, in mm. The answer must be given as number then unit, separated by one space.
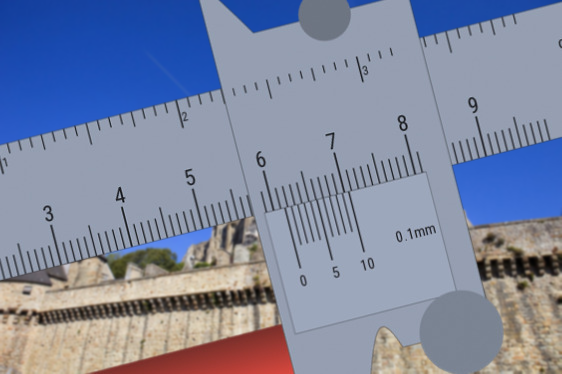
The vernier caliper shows 61.6 mm
